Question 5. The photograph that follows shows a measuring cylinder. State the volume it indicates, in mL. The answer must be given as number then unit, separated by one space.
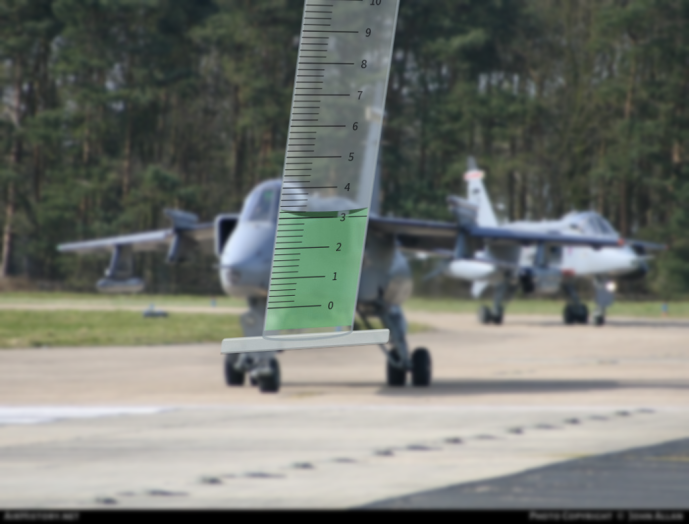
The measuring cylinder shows 3 mL
